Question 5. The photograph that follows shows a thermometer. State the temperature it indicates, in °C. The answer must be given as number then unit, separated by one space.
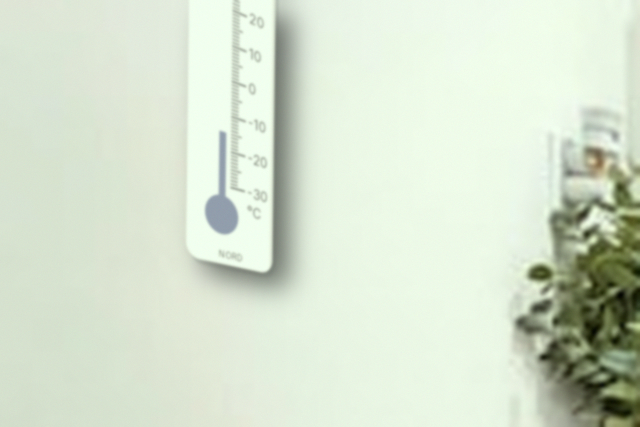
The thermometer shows -15 °C
